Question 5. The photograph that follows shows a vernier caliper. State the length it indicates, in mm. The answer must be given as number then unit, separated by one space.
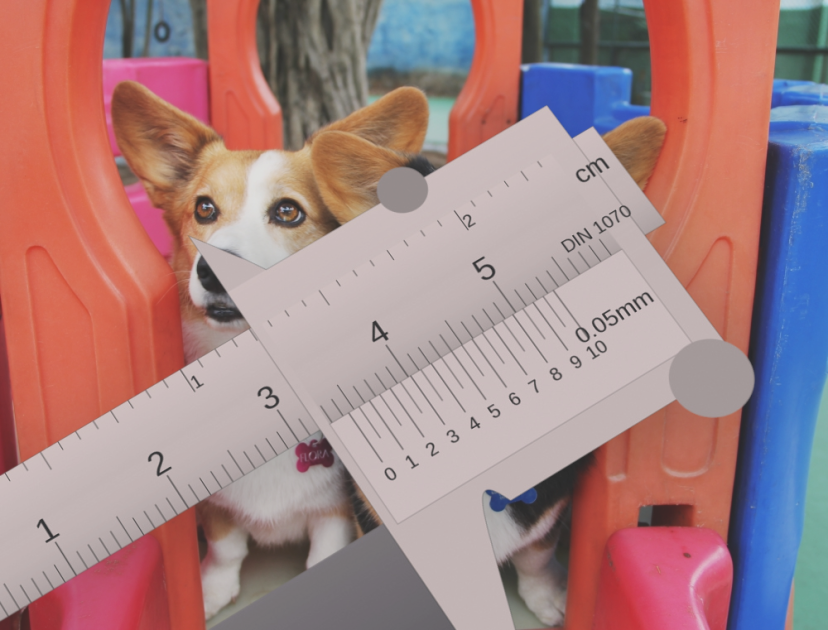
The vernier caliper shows 34.5 mm
